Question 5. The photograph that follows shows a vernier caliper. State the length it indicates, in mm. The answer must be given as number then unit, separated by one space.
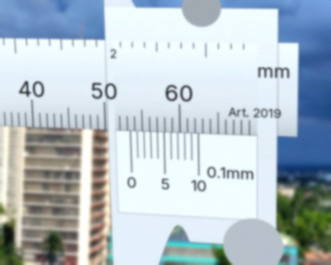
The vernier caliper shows 53.4 mm
